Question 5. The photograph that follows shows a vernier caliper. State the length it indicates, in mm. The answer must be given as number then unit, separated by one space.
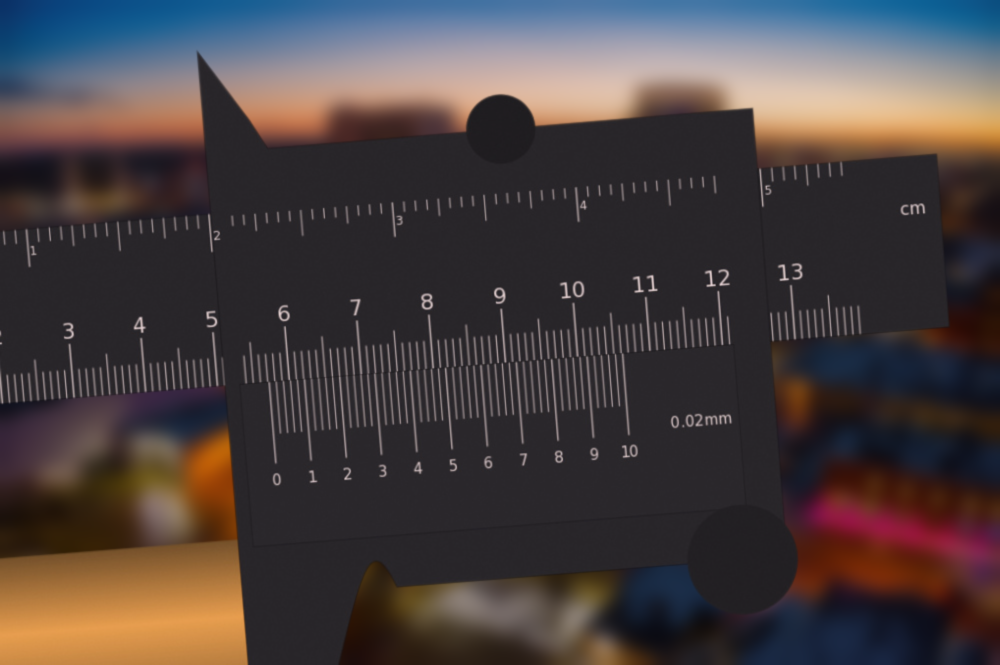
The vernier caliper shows 57.2 mm
